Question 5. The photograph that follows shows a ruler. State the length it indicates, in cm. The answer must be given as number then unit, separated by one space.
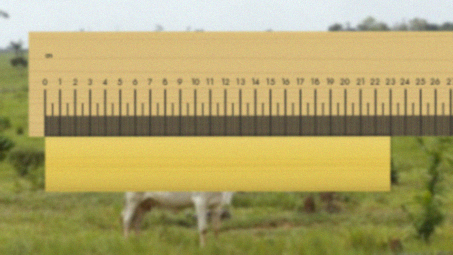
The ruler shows 23 cm
